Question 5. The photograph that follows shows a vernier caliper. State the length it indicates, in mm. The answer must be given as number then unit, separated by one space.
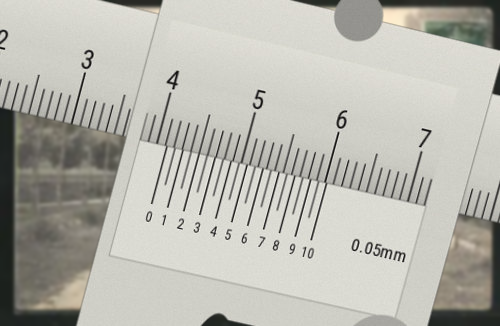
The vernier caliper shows 41.2 mm
